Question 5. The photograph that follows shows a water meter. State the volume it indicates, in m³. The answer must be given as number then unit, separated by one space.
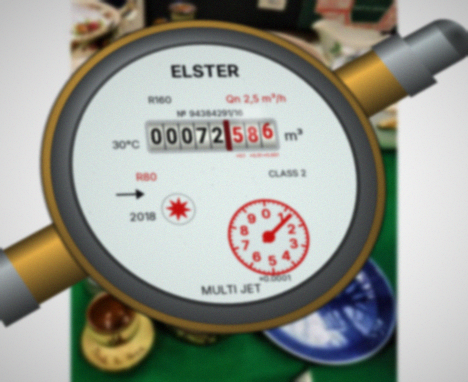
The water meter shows 72.5861 m³
